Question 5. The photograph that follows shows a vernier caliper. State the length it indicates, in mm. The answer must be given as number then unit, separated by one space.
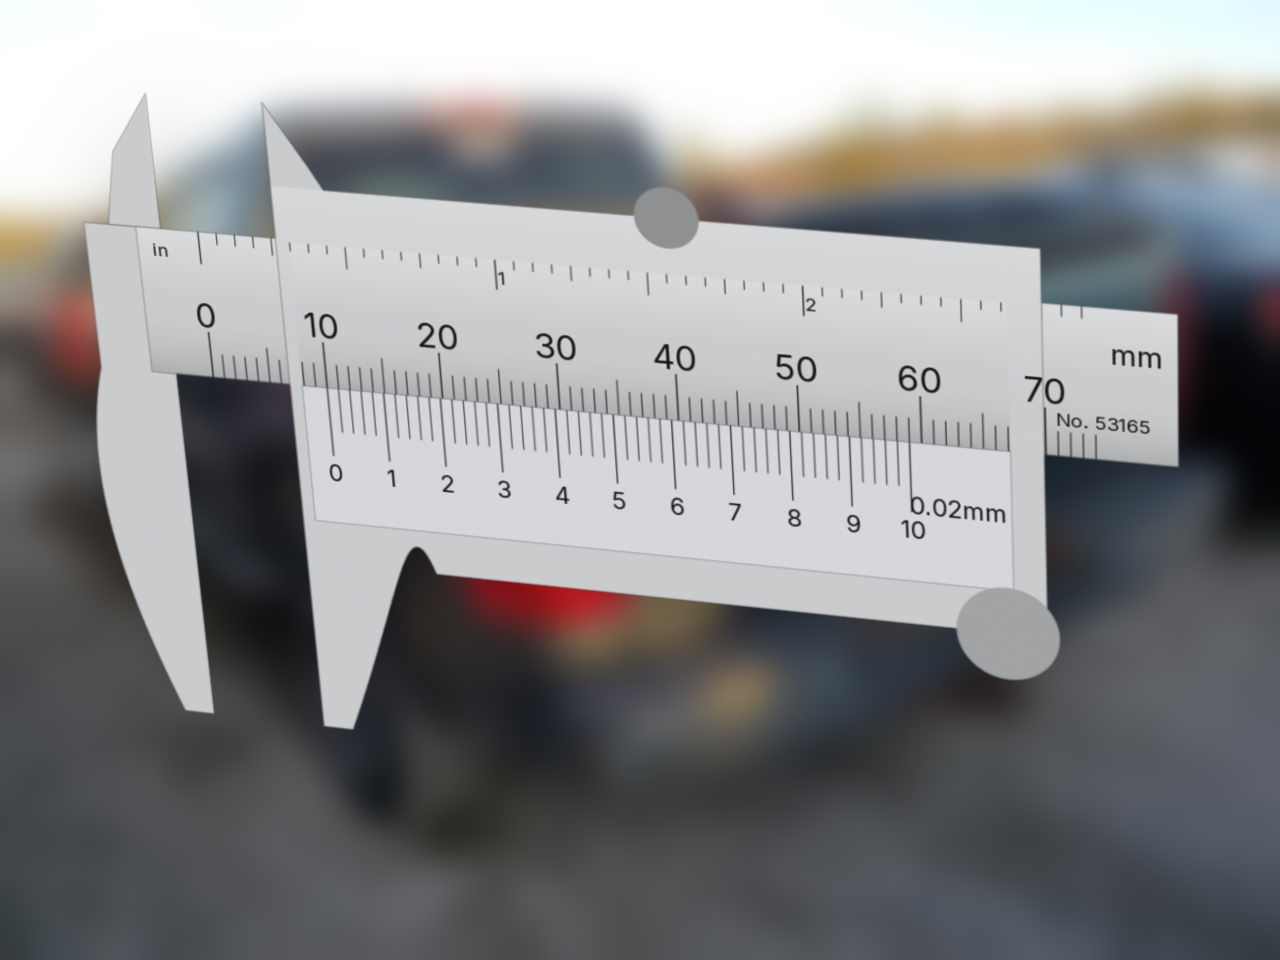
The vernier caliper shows 10.0 mm
